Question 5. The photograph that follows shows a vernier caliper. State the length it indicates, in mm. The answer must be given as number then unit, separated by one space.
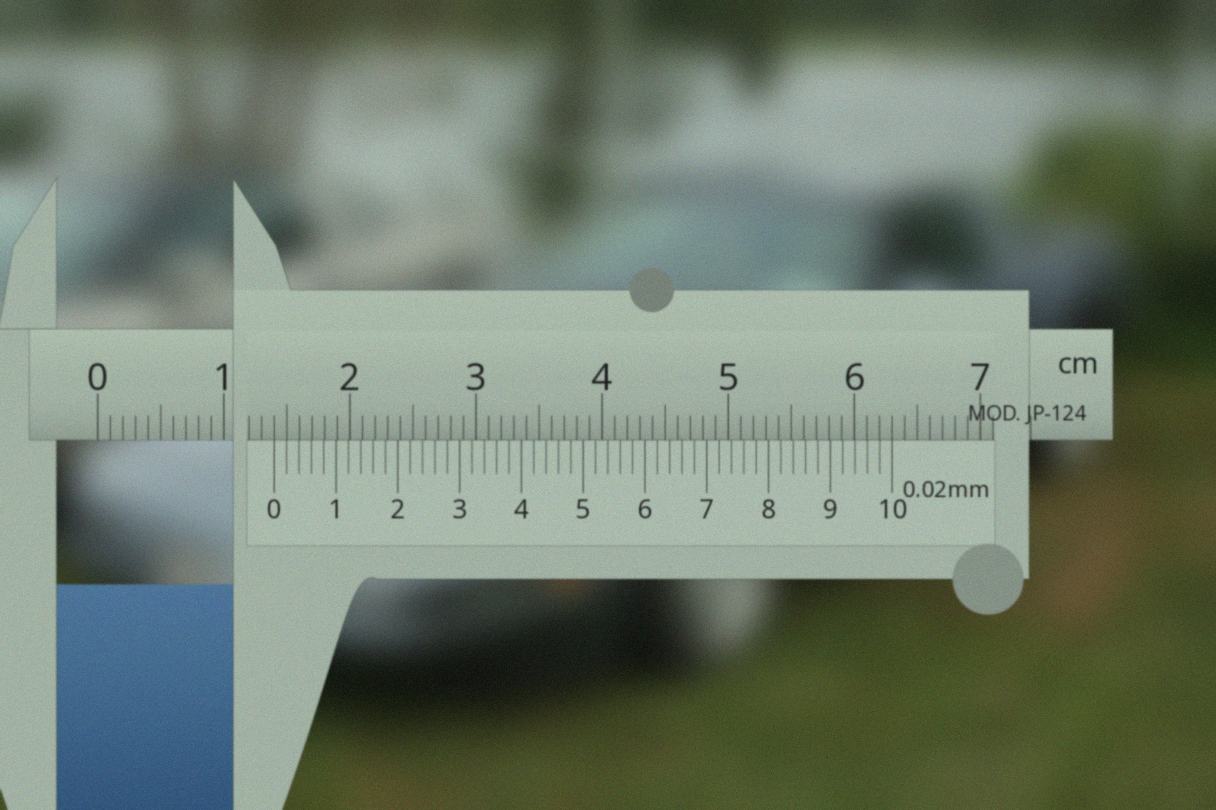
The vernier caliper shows 14.0 mm
